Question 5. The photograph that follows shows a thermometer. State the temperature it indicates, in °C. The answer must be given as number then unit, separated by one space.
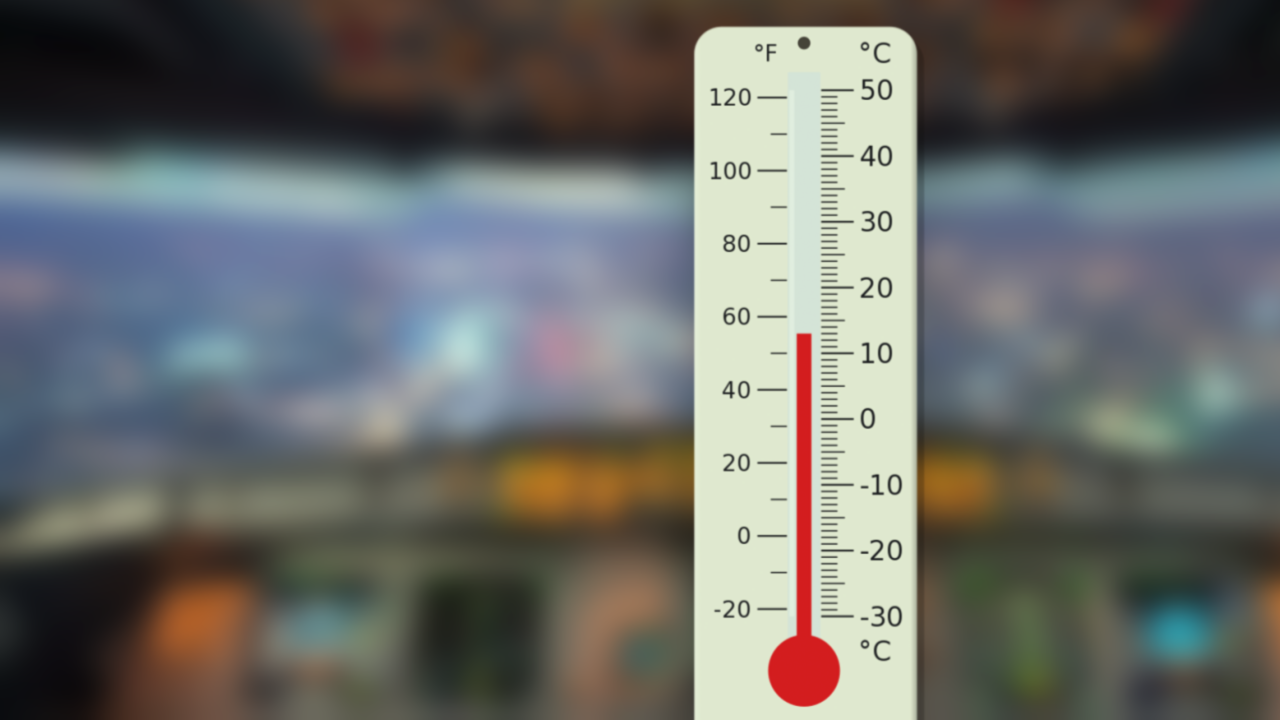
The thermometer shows 13 °C
